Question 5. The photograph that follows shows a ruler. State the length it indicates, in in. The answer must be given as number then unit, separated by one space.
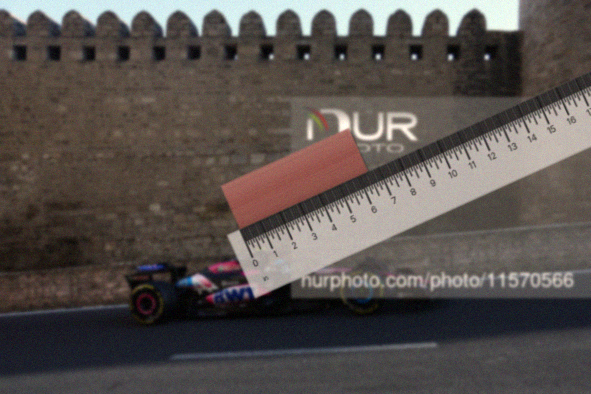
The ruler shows 6.5 in
